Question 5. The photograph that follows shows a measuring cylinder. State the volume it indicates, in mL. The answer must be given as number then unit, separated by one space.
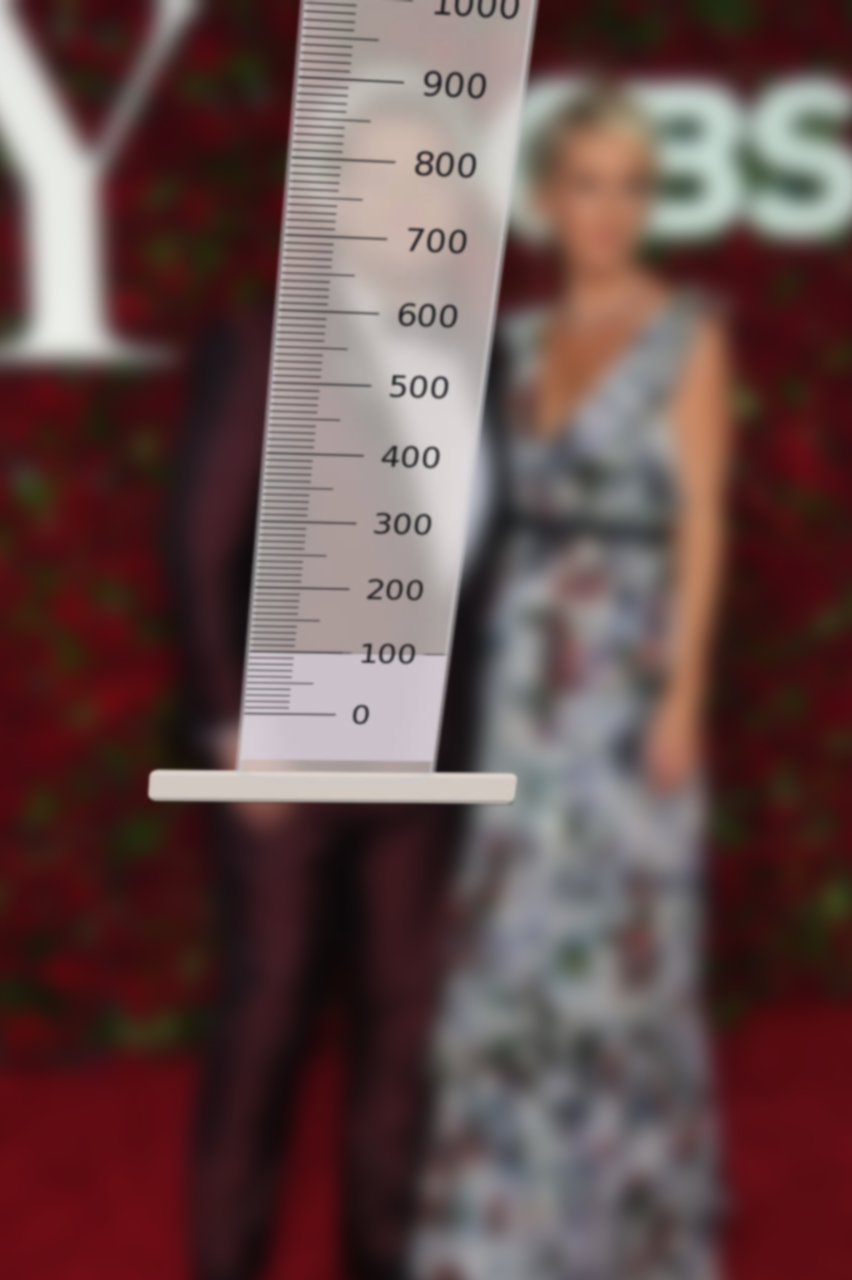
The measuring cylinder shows 100 mL
